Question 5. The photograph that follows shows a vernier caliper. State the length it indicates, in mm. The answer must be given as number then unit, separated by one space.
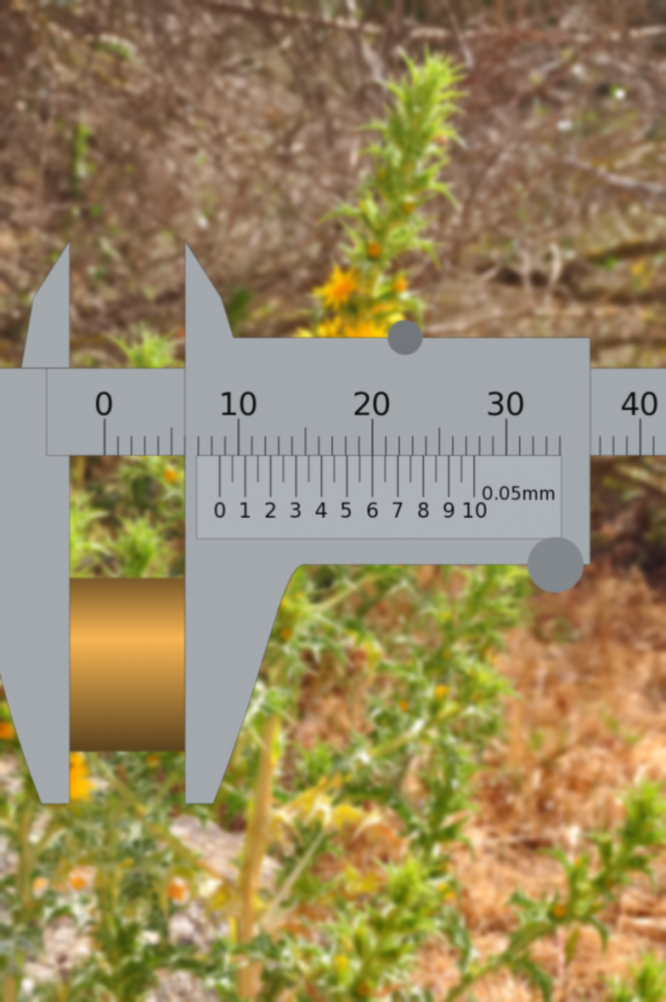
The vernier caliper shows 8.6 mm
